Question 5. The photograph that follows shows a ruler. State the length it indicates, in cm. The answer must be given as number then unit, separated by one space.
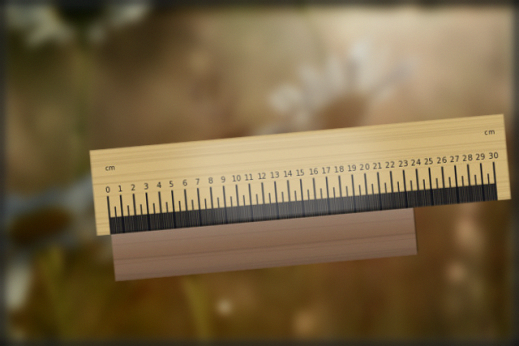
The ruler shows 23.5 cm
